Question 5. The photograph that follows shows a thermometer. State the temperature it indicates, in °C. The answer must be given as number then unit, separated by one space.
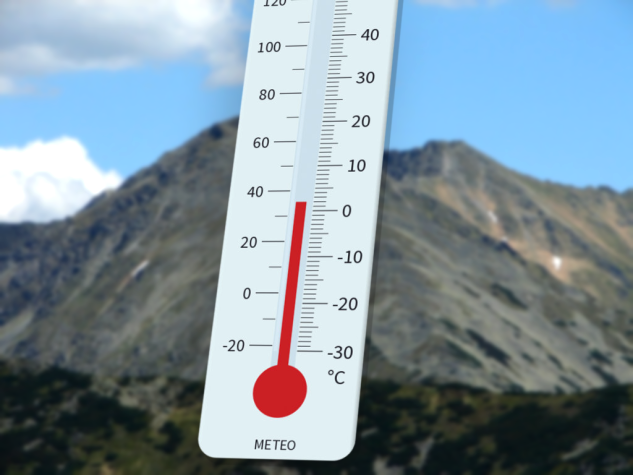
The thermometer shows 2 °C
